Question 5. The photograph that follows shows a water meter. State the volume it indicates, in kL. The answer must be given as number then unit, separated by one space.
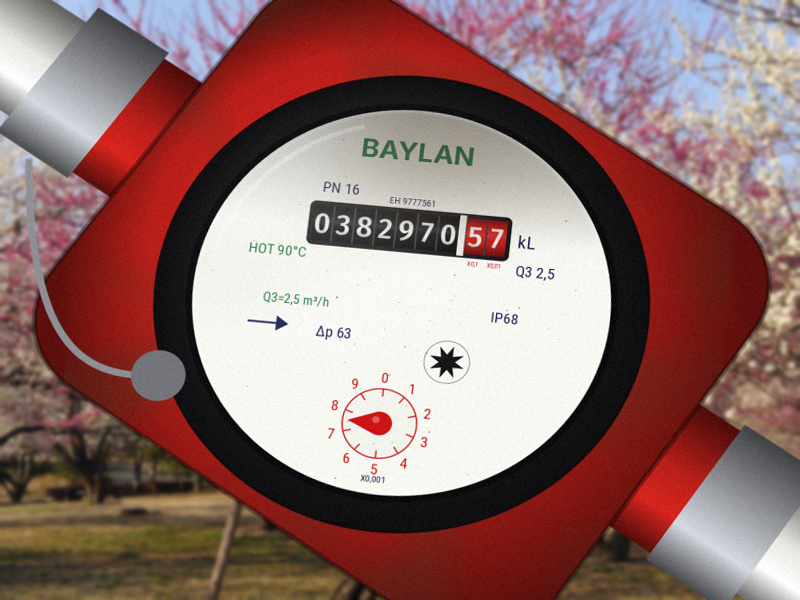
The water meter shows 382970.577 kL
